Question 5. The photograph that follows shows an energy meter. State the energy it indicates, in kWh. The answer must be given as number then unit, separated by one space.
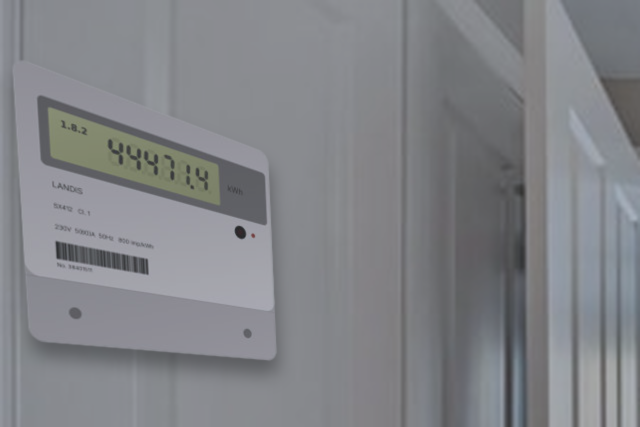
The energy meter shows 44471.4 kWh
